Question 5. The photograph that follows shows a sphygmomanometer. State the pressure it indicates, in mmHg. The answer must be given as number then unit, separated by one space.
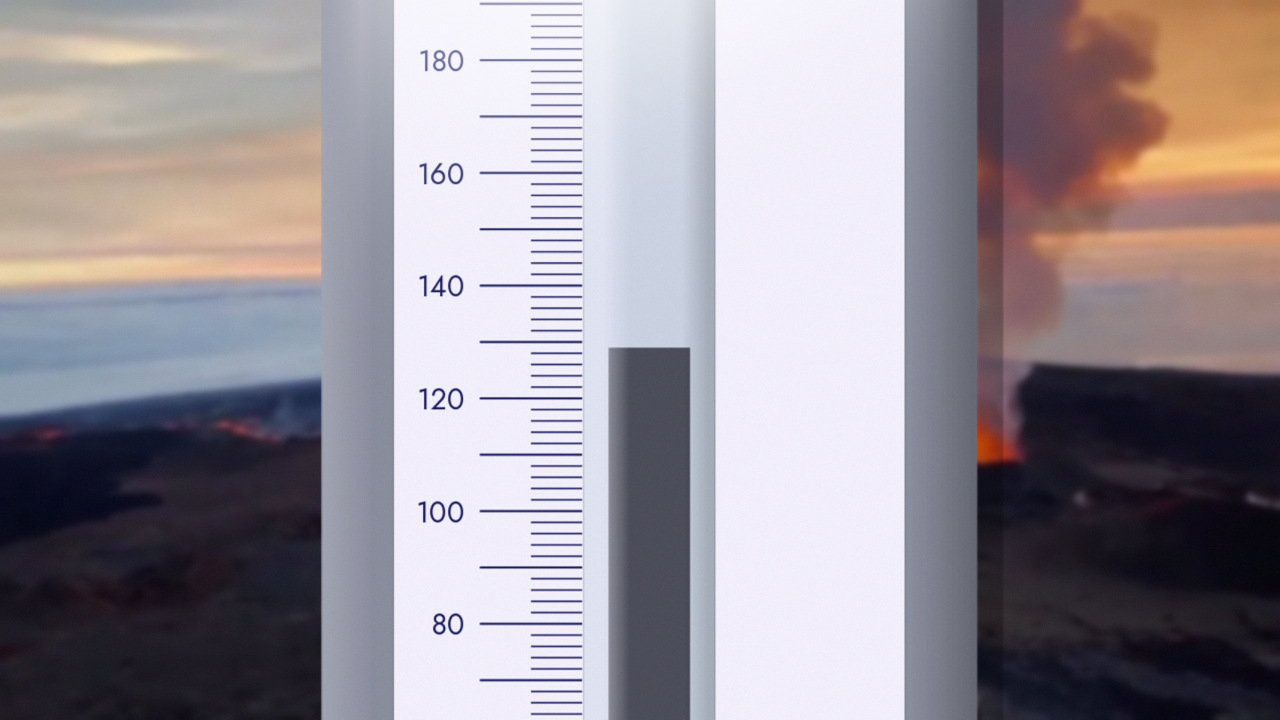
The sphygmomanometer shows 129 mmHg
